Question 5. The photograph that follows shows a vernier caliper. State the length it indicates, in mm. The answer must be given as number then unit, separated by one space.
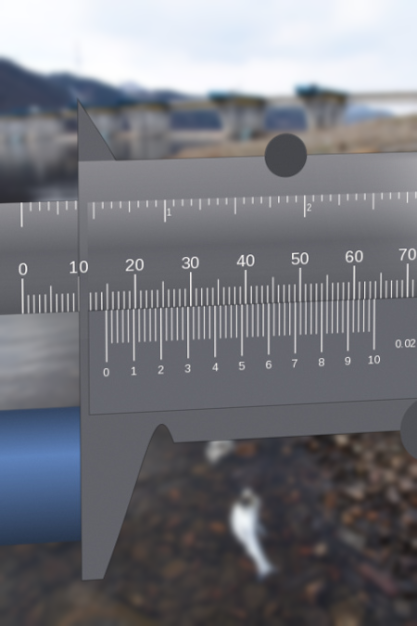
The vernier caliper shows 14.8 mm
